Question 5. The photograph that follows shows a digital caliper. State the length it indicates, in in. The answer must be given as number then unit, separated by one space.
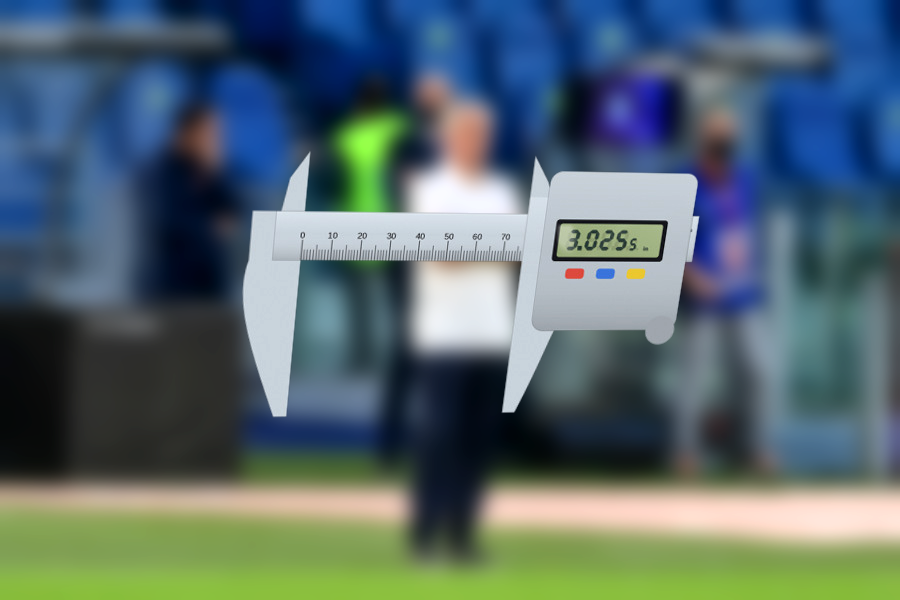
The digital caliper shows 3.0255 in
